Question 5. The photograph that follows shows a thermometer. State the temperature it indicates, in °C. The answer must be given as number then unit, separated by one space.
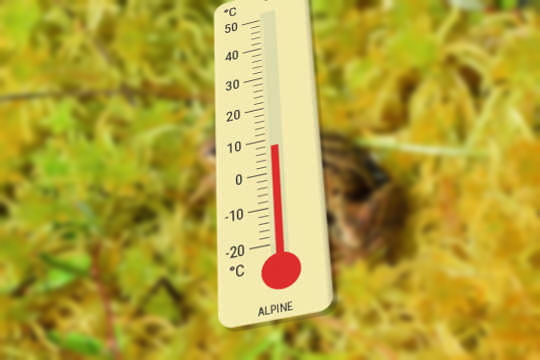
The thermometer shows 8 °C
